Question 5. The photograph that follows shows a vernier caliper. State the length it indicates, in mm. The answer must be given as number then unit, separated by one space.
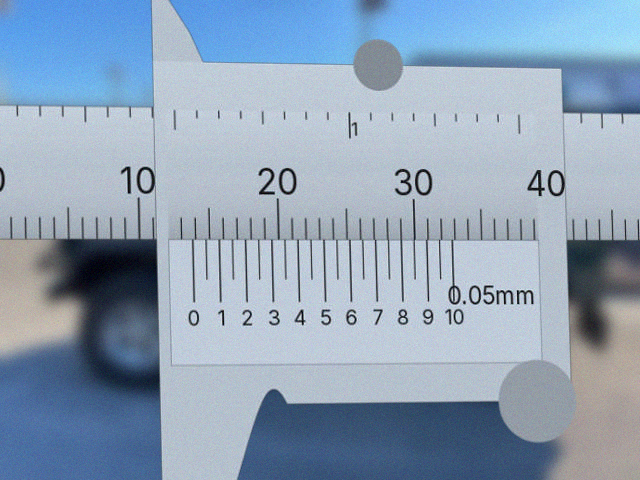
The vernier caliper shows 13.8 mm
